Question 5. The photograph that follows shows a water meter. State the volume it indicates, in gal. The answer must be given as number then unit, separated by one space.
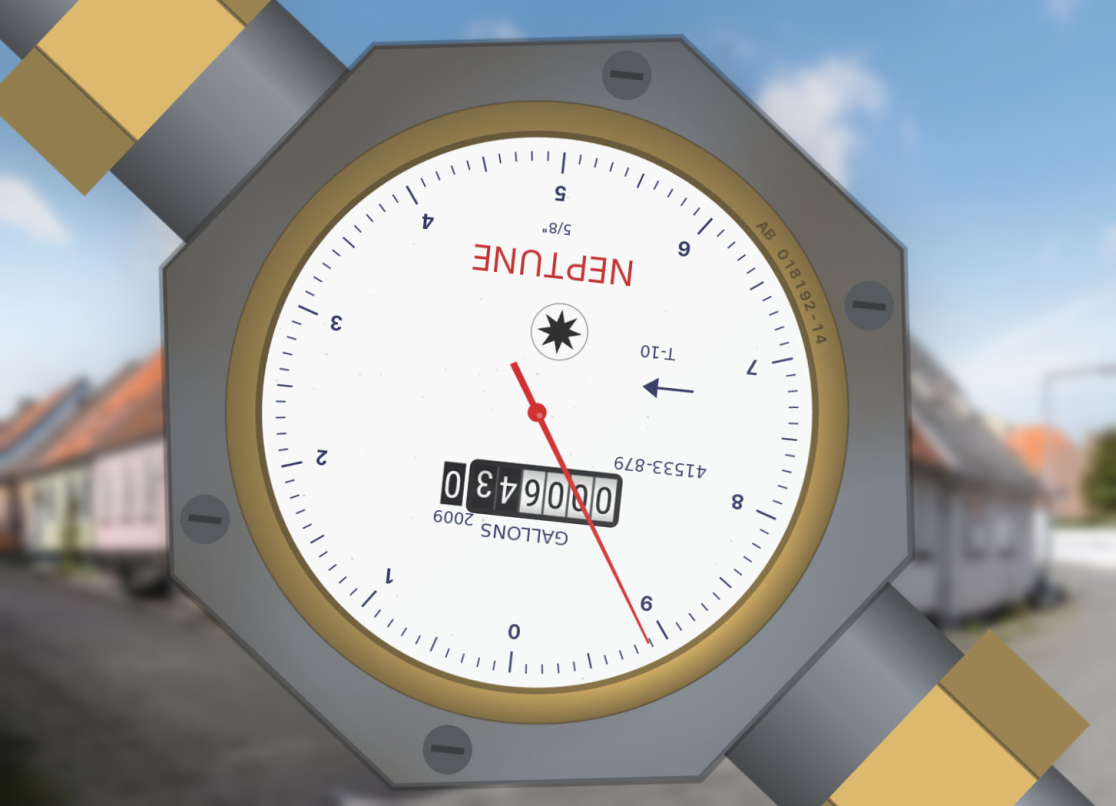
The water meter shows 6429.1 gal
